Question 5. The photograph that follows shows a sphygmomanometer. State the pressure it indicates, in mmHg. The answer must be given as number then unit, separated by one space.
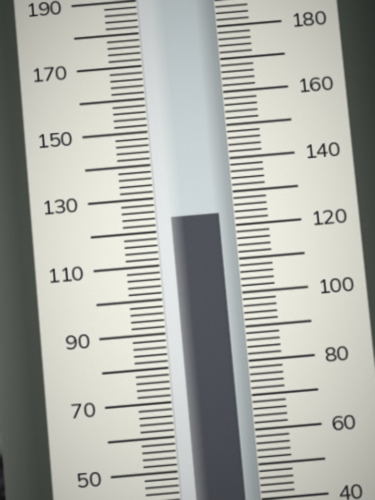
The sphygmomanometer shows 124 mmHg
